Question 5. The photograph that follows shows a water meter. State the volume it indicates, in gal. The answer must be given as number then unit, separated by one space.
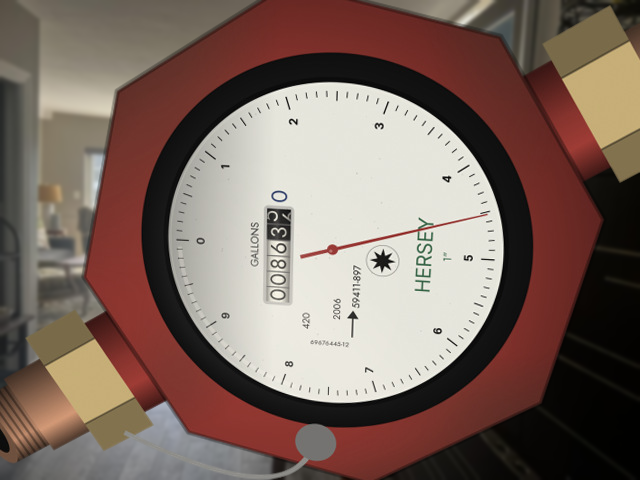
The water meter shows 86354.5 gal
